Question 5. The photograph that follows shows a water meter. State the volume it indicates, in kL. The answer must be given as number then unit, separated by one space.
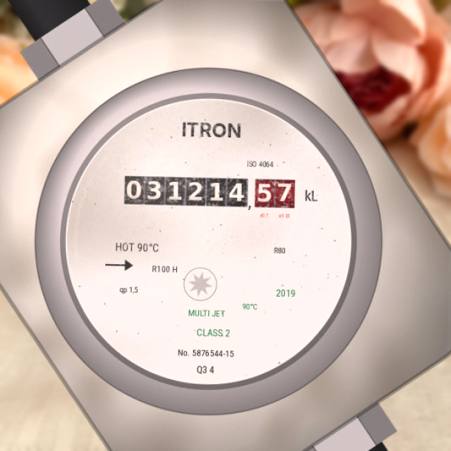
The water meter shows 31214.57 kL
